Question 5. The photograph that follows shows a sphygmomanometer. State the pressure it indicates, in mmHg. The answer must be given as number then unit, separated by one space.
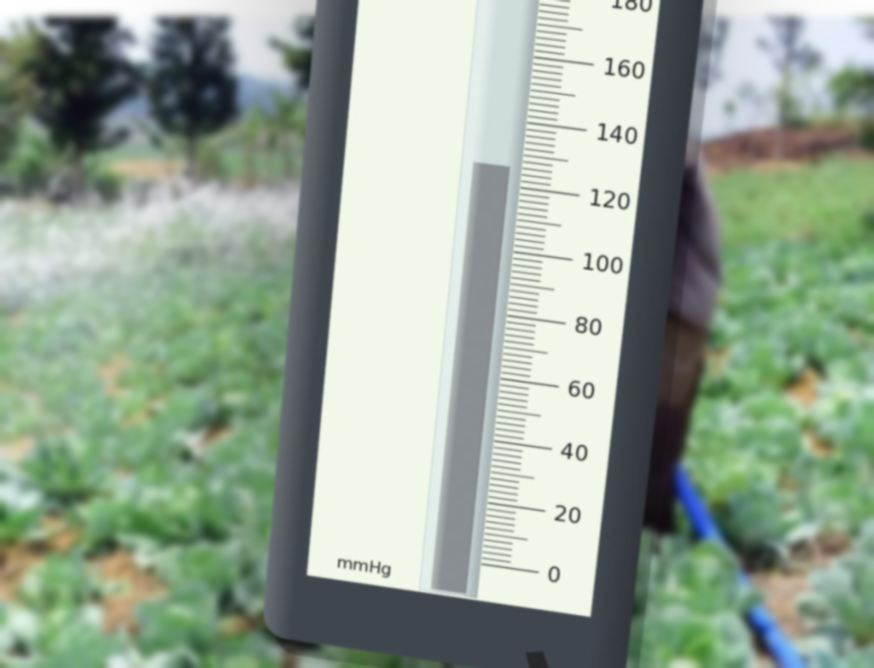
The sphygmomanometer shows 126 mmHg
